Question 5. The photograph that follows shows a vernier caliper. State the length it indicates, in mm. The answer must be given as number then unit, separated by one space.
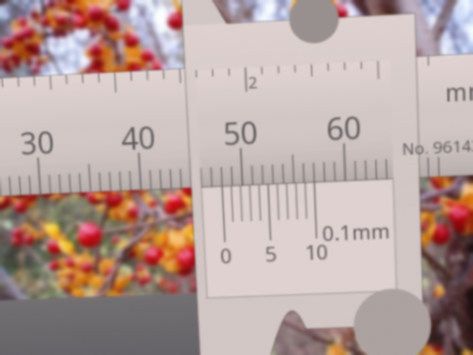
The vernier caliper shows 48.0 mm
